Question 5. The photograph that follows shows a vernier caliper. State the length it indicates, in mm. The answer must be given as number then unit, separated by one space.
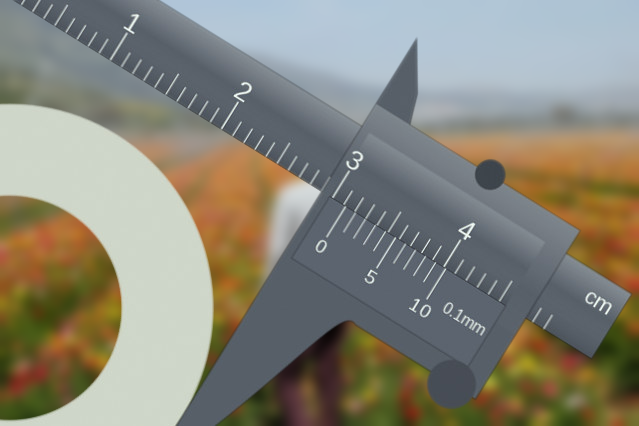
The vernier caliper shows 31.2 mm
